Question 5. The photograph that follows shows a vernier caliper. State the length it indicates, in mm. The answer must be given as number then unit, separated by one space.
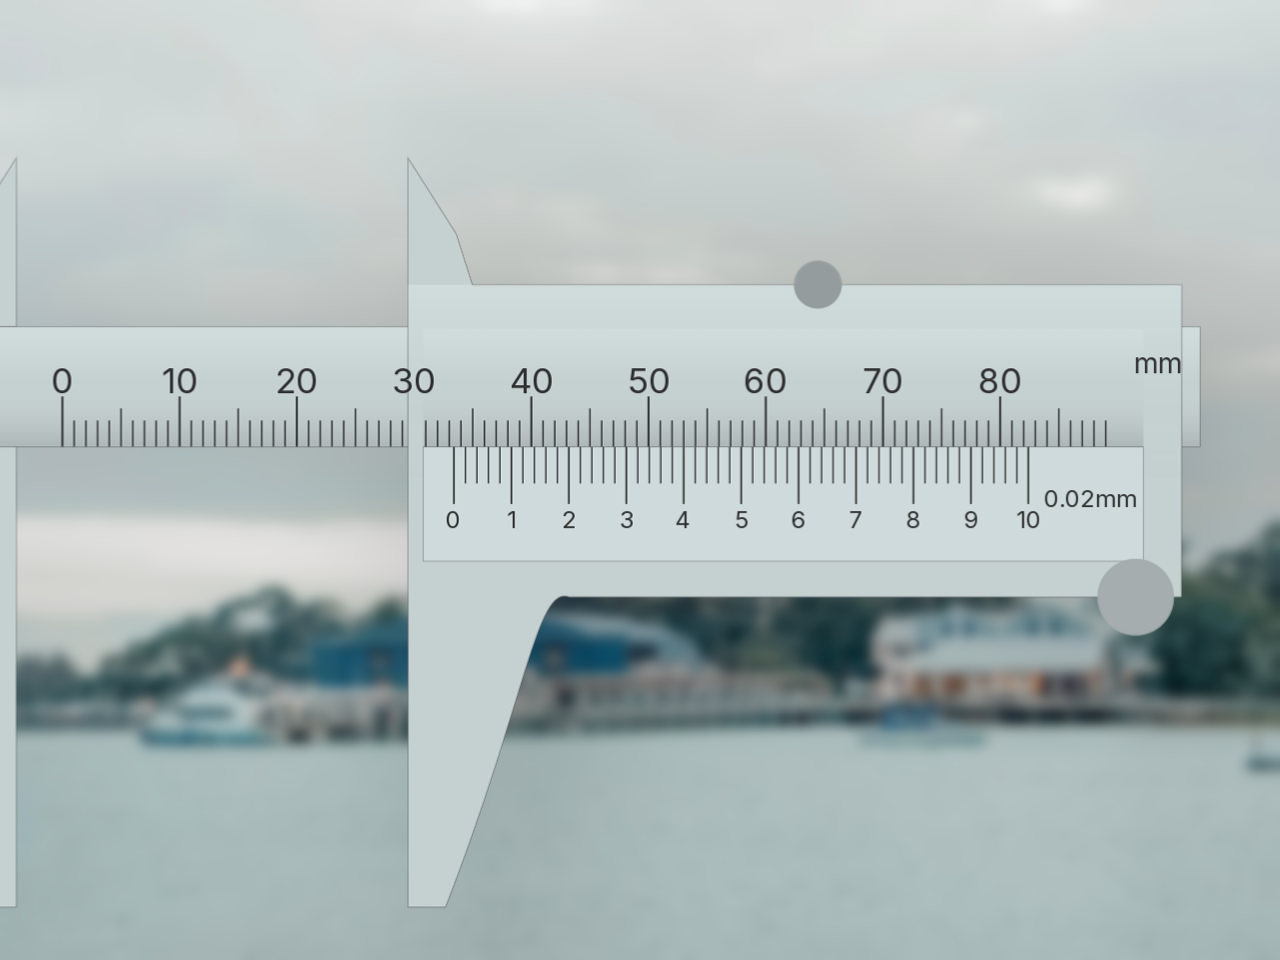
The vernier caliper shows 33.4 mm
